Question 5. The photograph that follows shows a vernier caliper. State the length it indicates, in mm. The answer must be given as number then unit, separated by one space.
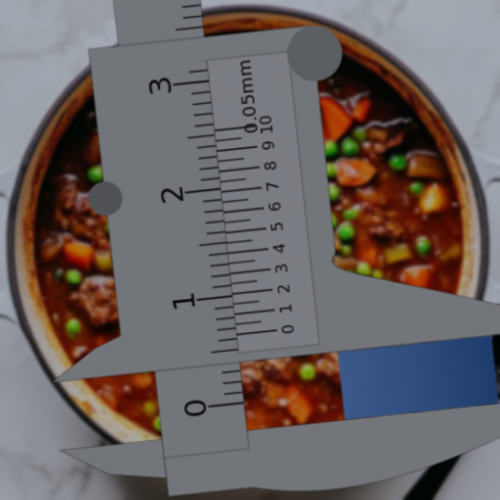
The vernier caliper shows 6.4 mm
